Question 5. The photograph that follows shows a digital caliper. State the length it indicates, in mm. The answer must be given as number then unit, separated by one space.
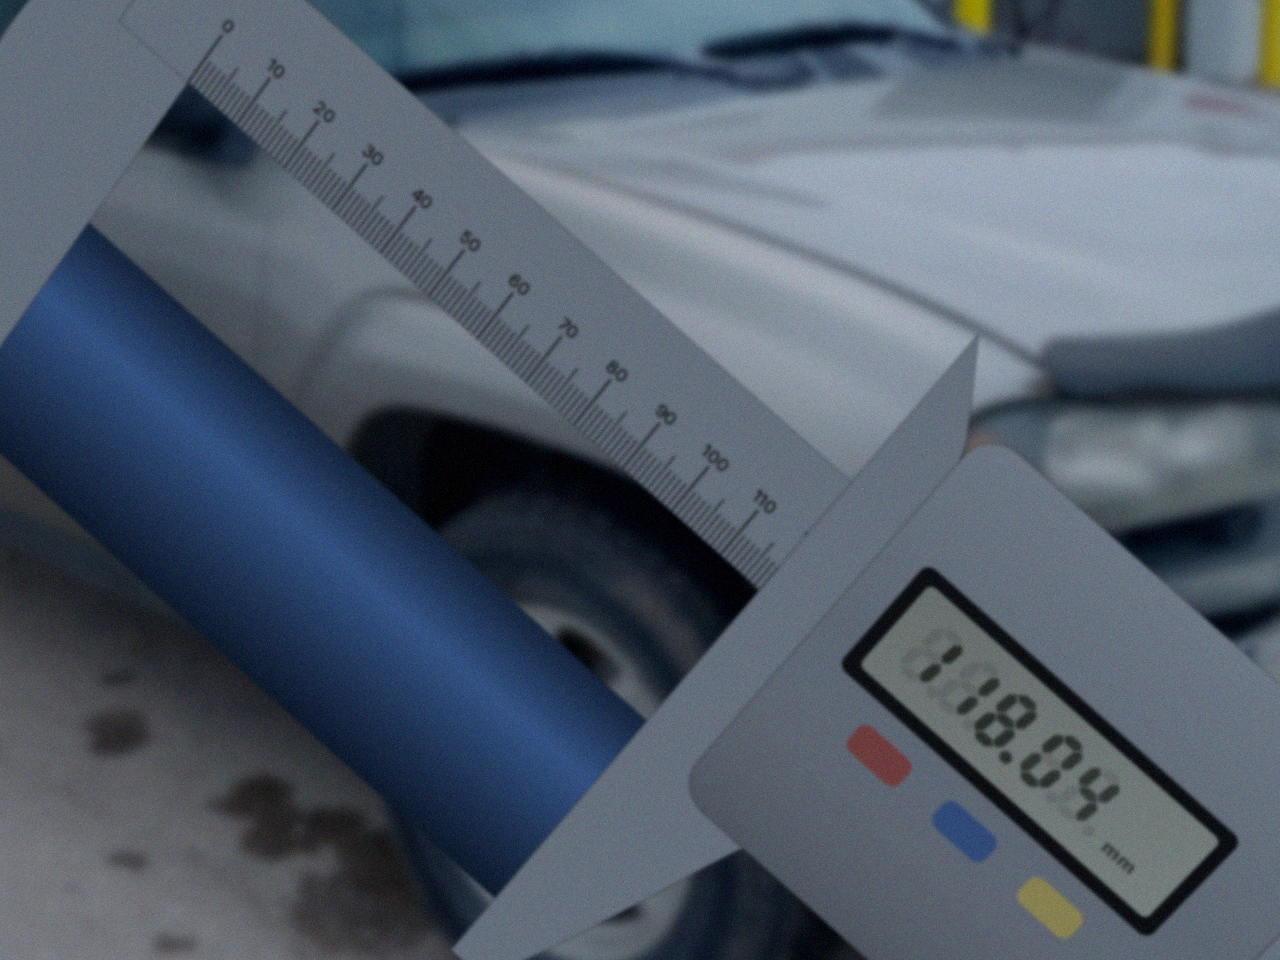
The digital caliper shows 118.04 mm
